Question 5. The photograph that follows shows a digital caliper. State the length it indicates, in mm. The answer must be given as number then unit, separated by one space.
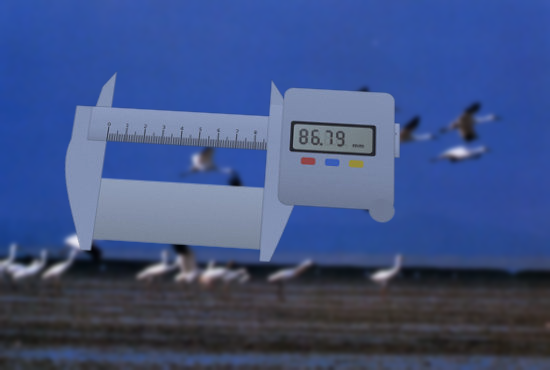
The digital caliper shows 86.79 mm
